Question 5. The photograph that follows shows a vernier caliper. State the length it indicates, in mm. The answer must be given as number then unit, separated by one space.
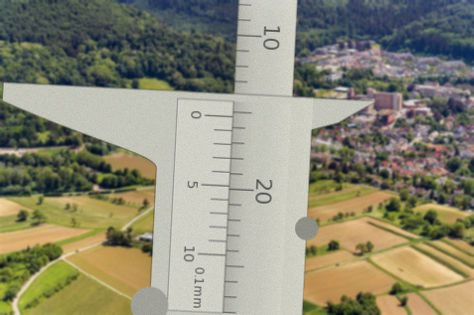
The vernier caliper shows 15.3 mm
